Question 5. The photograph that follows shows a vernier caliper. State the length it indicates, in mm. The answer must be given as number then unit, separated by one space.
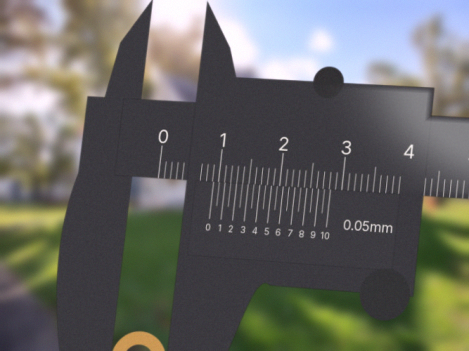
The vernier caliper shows 9.2 mm
